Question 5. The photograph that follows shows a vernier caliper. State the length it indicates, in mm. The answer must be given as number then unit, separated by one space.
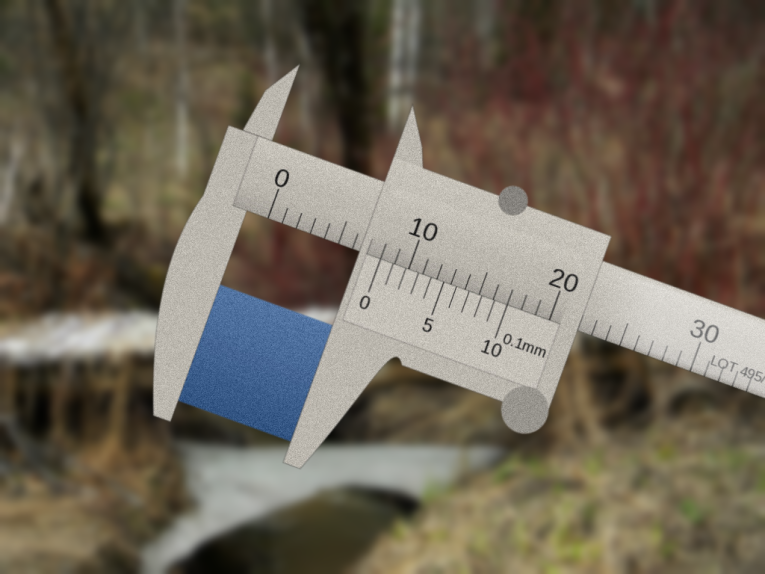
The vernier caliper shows 8.0 mm
